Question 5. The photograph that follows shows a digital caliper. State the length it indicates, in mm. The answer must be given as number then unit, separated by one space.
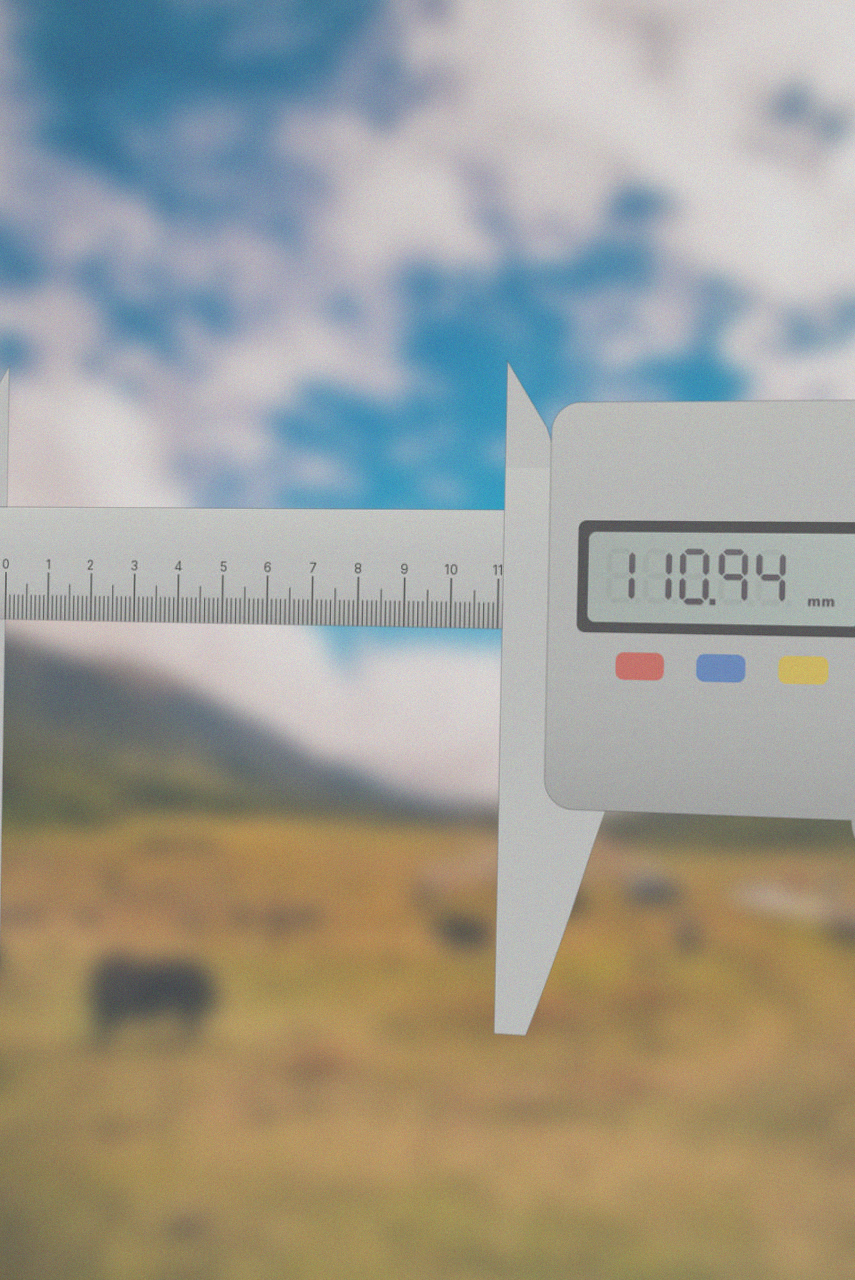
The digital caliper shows 110.94 mm
